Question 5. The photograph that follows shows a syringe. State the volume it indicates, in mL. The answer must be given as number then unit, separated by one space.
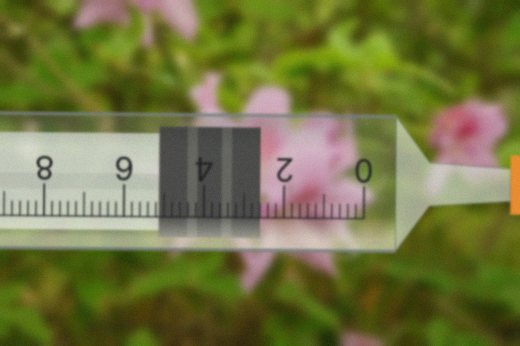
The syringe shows 2.6 mL
